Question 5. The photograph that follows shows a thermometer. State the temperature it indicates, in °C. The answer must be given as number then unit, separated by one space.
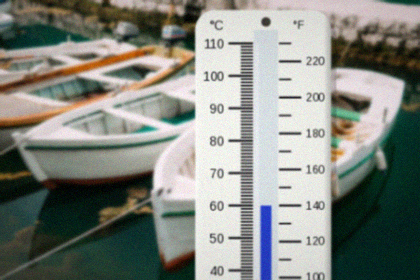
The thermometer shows 60 °C
